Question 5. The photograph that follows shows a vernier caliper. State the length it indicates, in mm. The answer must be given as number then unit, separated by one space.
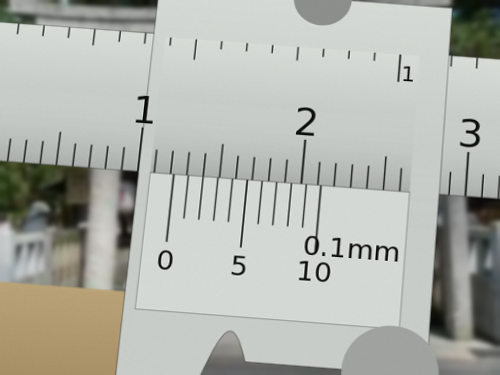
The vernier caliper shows 12.2 mm
